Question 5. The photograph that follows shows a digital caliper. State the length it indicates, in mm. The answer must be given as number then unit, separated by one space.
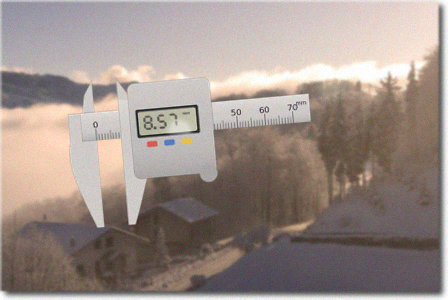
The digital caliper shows 8.57 mm
